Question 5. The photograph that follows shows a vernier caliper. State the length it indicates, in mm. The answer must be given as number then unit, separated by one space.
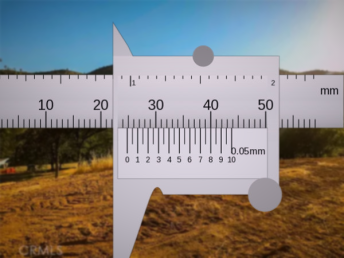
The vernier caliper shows 24.8 mm
